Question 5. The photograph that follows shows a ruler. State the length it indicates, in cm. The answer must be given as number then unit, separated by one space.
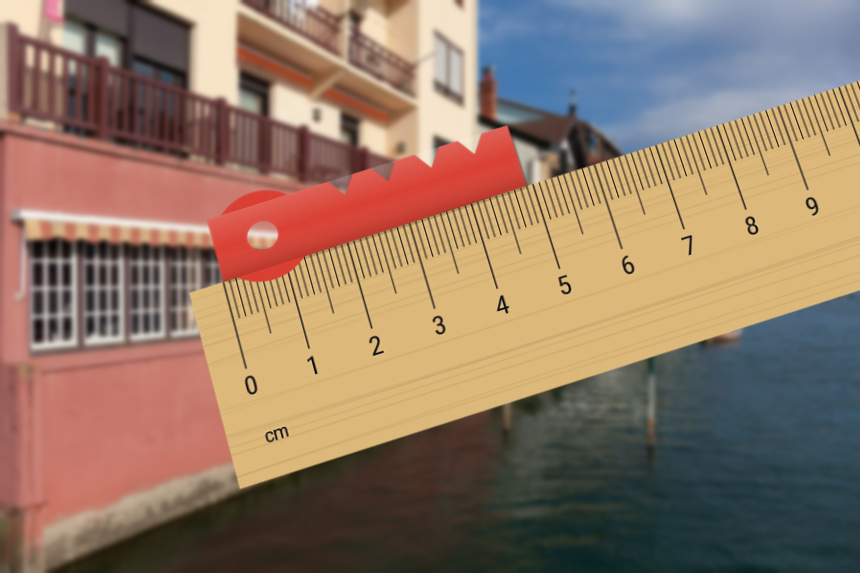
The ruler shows 4.9 cm
